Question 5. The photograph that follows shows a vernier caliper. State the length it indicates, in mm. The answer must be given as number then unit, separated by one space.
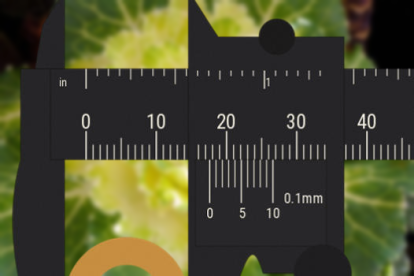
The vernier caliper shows 17.6 mm
